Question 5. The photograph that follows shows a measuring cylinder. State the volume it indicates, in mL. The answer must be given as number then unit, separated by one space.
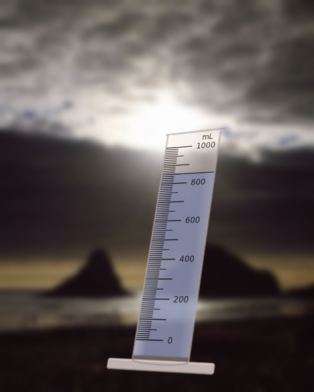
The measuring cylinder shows 850 mL
